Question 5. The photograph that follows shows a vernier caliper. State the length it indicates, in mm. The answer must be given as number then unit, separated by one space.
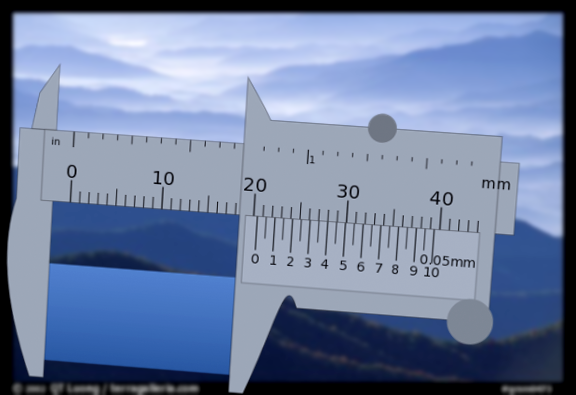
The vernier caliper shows 20.4 mm
